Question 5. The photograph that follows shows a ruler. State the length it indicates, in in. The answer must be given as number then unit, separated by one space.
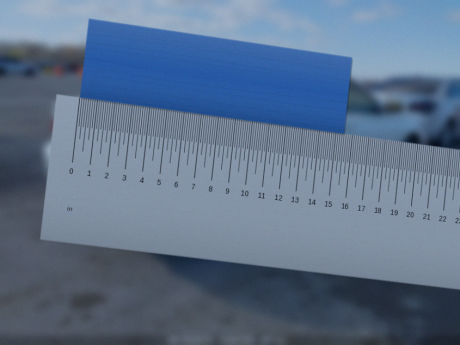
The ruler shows 15.5 in
